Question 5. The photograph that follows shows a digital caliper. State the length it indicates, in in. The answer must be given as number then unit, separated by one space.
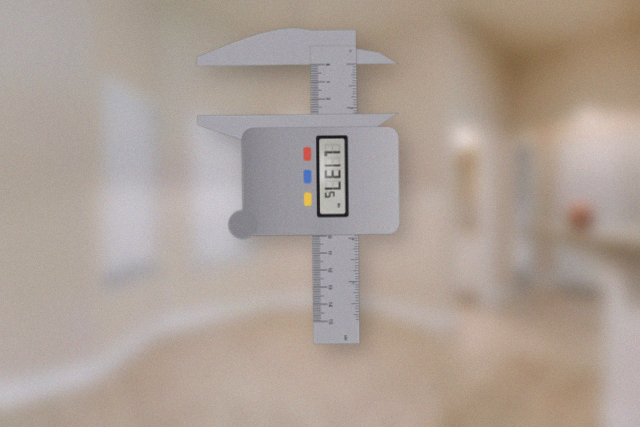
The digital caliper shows 1.1375 in
